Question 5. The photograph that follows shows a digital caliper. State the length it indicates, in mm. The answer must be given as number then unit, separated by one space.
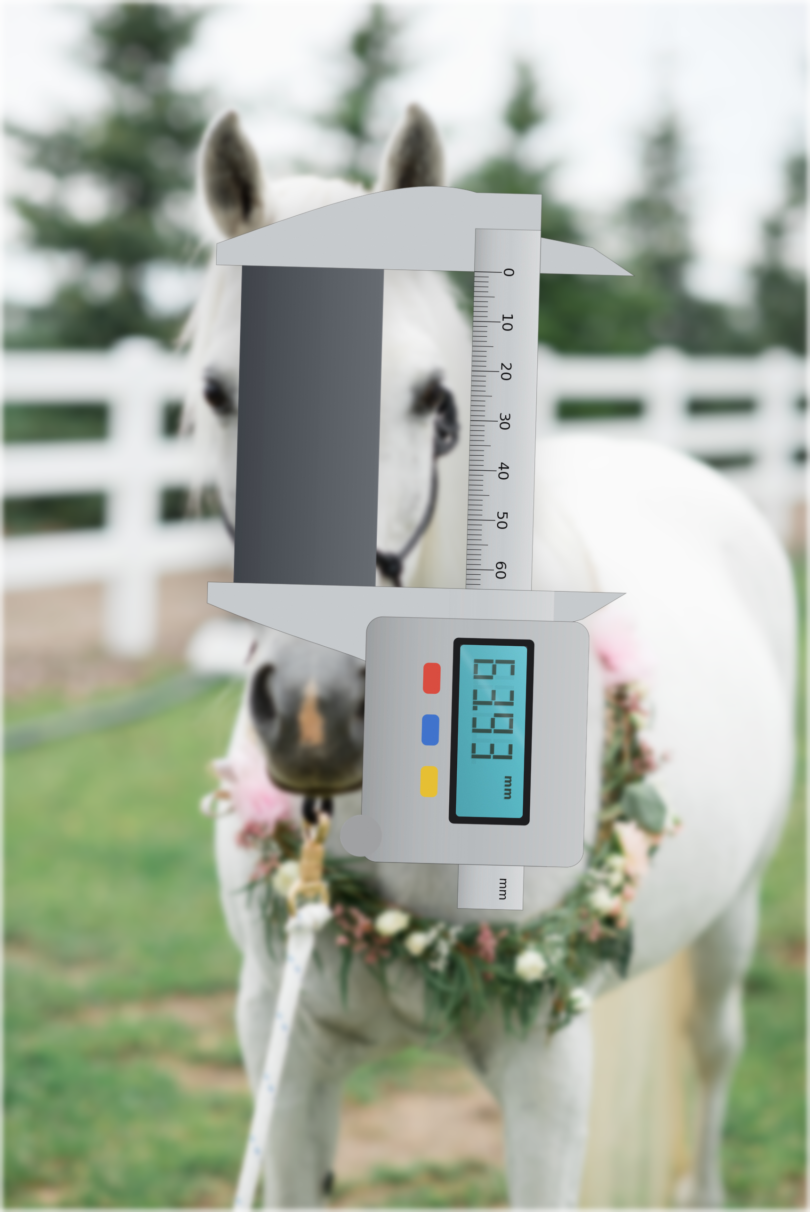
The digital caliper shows 63.93 mm
